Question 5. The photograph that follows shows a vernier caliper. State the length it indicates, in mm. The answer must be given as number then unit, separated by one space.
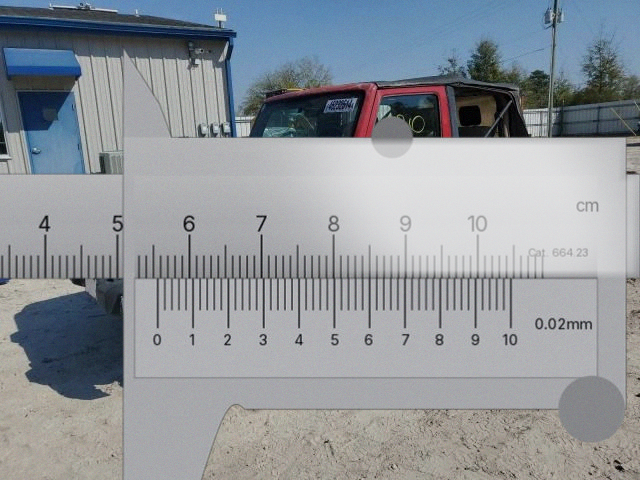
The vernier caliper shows 55.6 mm
